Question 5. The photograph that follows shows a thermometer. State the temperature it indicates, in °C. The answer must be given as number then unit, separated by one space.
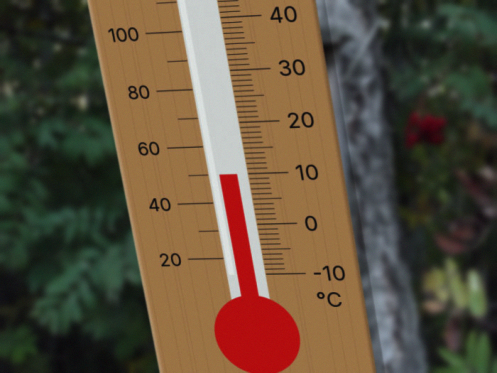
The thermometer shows 10 °C
